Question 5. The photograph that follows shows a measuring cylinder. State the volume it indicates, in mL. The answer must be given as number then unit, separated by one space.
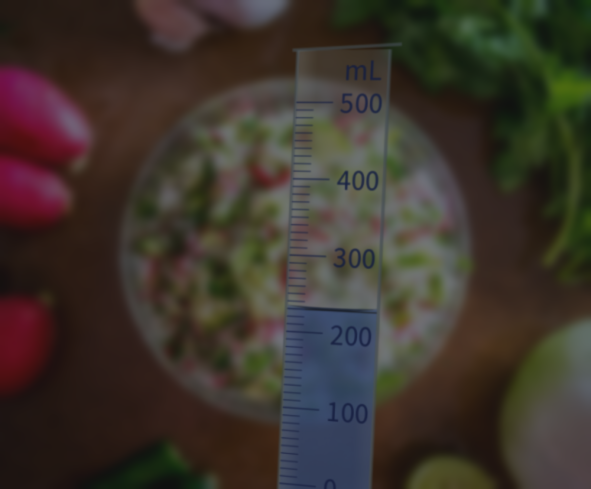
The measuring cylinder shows 230 mL
